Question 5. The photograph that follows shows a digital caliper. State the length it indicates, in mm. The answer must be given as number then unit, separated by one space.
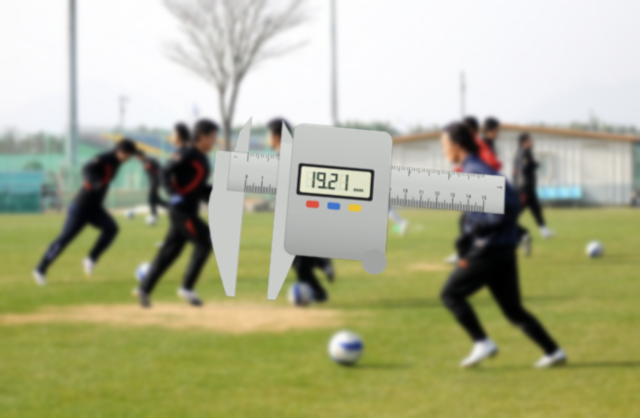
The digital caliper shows 19.21 mm
